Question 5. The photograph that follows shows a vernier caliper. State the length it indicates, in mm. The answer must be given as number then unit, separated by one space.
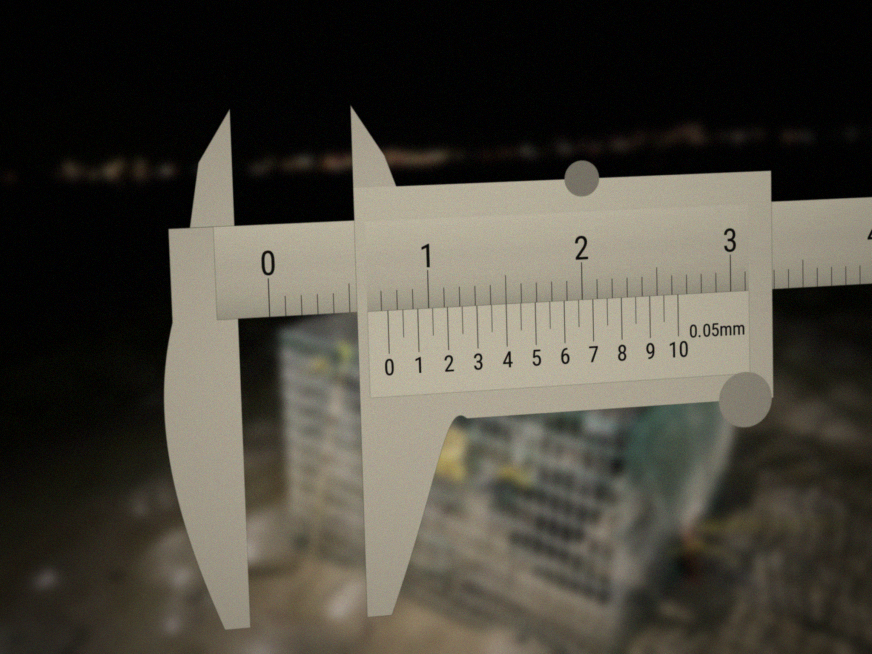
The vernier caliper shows 7.4 mm
